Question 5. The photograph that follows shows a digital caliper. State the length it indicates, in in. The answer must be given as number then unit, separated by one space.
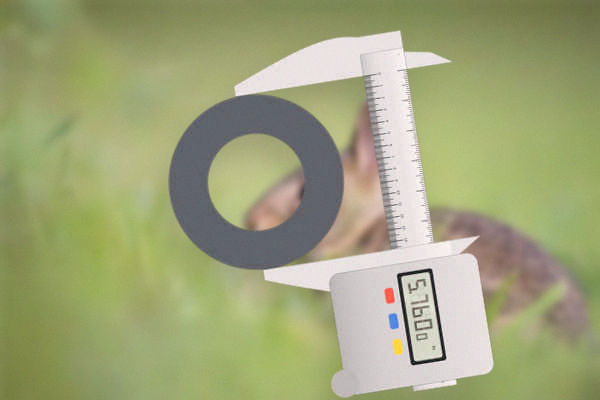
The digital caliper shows 5.7600 in
